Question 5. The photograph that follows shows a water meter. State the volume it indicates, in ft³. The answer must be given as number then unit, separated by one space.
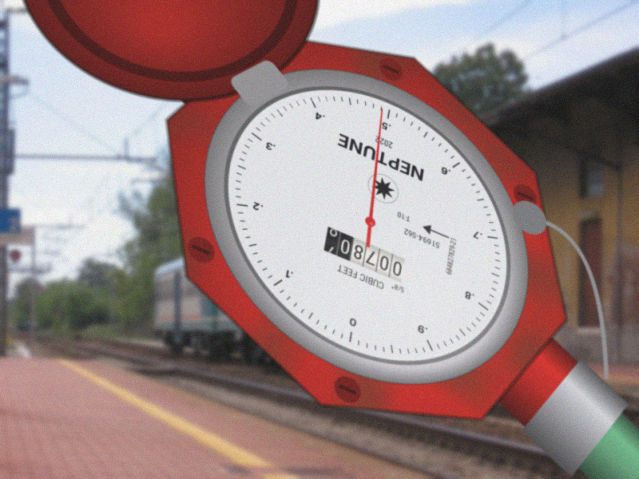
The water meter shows 7807.49 ft³
